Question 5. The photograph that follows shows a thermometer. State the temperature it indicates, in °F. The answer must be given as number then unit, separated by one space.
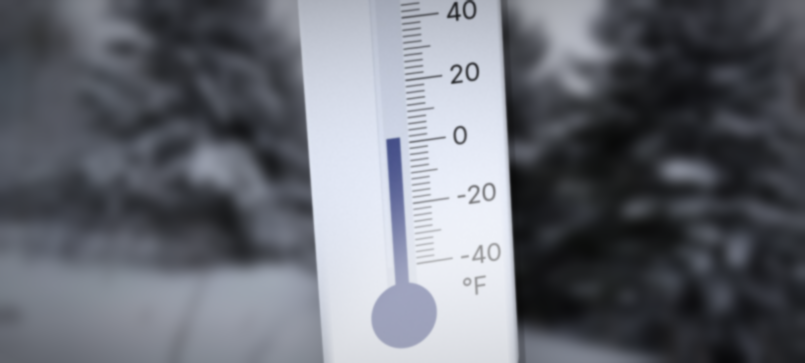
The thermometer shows 2 °F
